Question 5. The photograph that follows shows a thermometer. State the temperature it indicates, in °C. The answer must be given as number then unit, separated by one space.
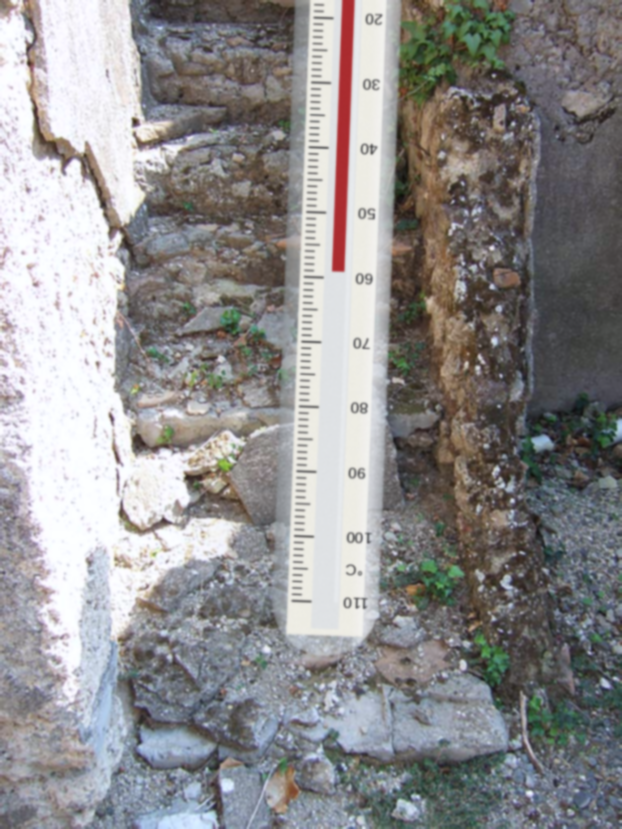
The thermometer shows 59 °C
